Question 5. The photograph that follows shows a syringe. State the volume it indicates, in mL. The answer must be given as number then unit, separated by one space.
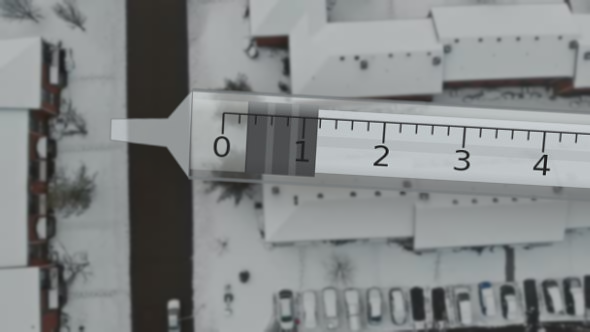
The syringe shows 0.3 mL
